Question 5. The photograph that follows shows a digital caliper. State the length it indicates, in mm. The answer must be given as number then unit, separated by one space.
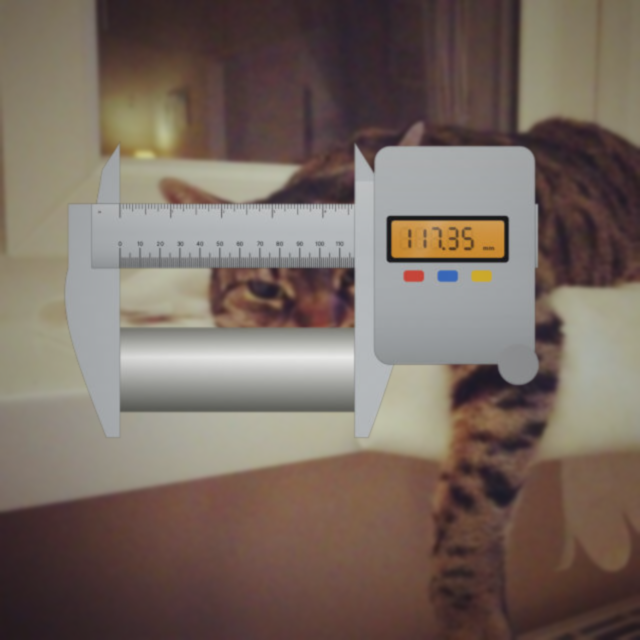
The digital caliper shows 117.35 mm
